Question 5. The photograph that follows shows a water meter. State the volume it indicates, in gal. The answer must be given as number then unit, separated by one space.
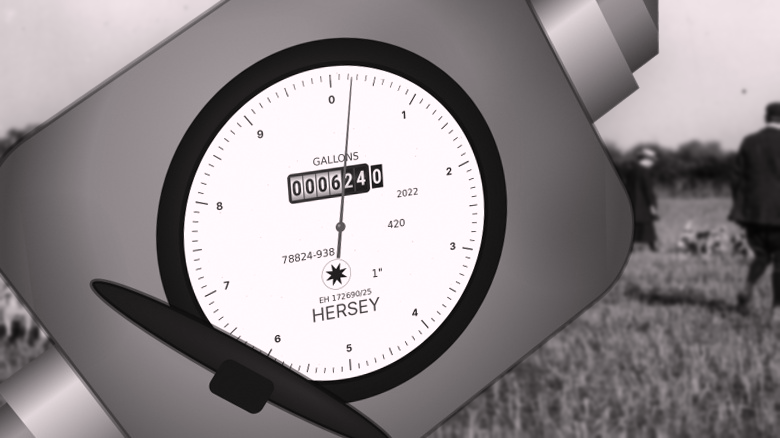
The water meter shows 6240.2 gal
